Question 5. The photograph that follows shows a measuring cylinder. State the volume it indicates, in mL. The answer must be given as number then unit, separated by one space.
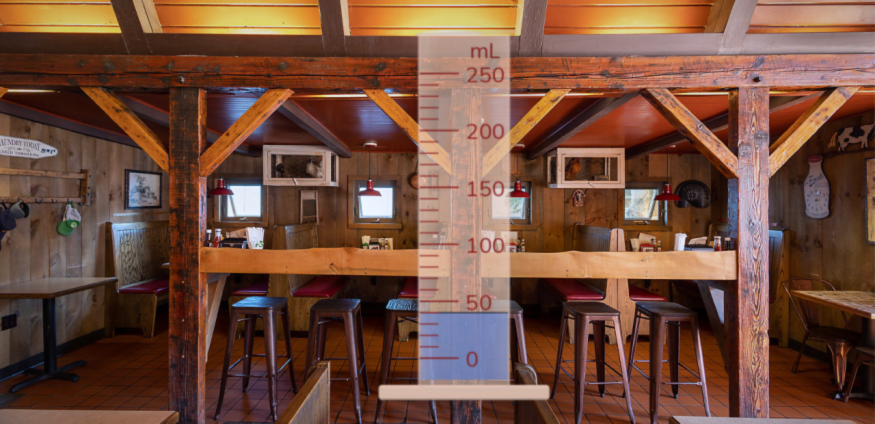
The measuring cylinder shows 40 mL
